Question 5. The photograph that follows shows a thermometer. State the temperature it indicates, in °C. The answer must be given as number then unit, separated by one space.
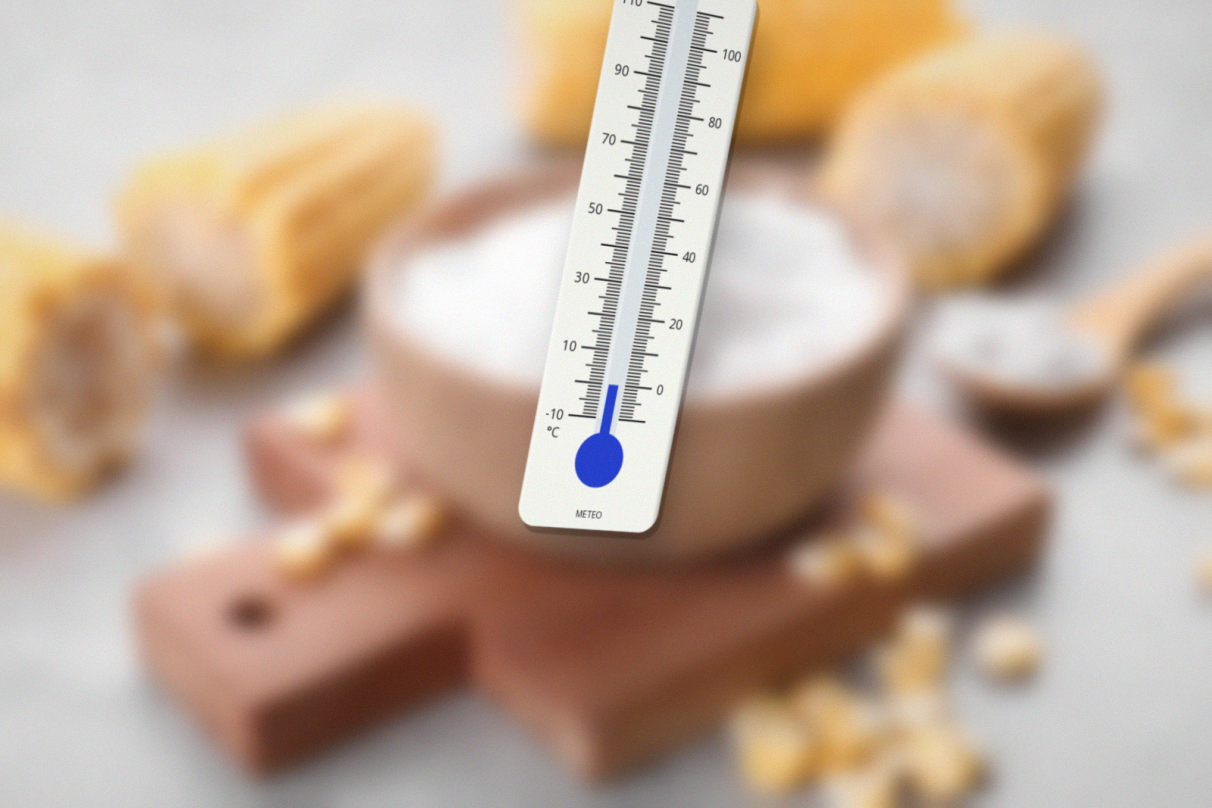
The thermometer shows 0 °C
